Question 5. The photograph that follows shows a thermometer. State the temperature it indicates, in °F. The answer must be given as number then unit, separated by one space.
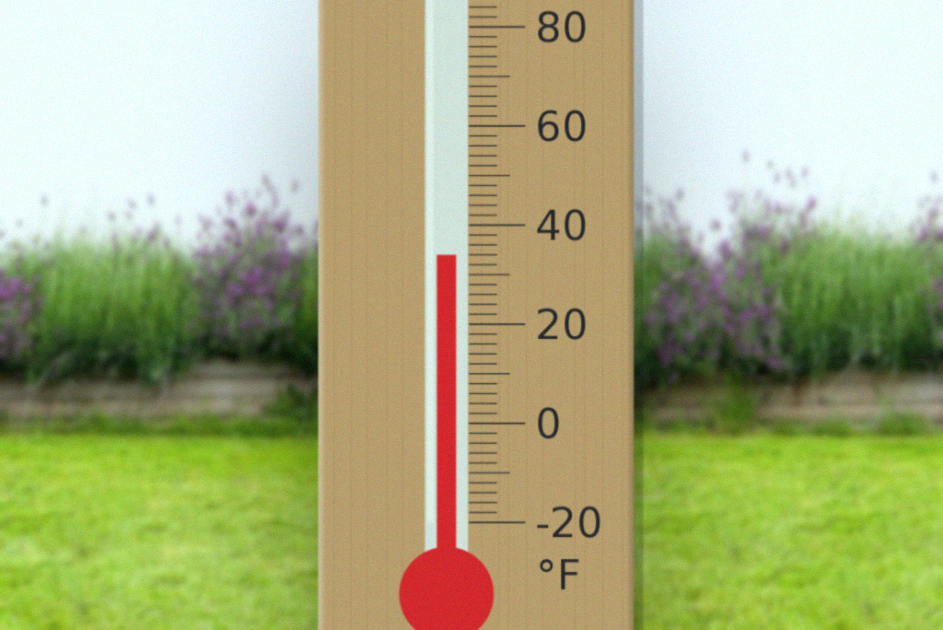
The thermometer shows 34 °F
